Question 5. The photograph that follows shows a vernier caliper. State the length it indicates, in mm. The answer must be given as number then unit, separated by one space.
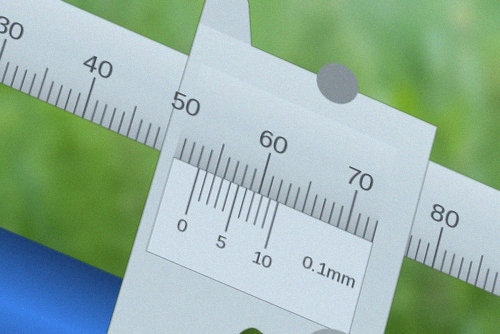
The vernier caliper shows 53.2 mm
